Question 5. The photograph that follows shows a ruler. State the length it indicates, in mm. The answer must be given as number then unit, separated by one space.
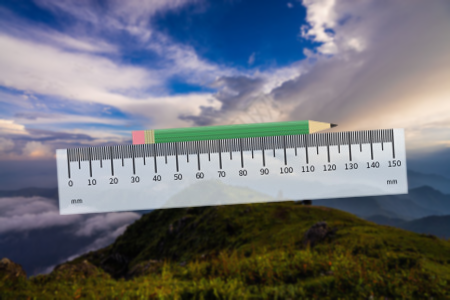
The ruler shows 95 mm
